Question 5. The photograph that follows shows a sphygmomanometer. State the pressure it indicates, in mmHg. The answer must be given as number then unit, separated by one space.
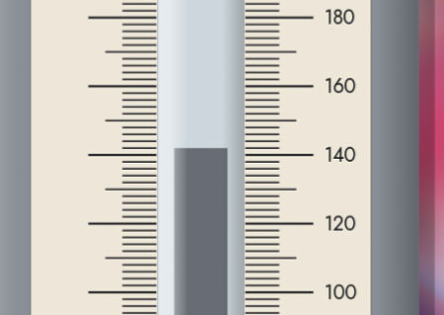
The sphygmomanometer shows 142 mmHg
